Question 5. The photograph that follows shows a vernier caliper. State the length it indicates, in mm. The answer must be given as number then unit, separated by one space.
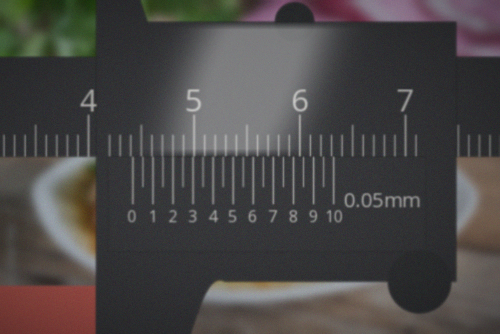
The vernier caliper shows 44.2 mm
